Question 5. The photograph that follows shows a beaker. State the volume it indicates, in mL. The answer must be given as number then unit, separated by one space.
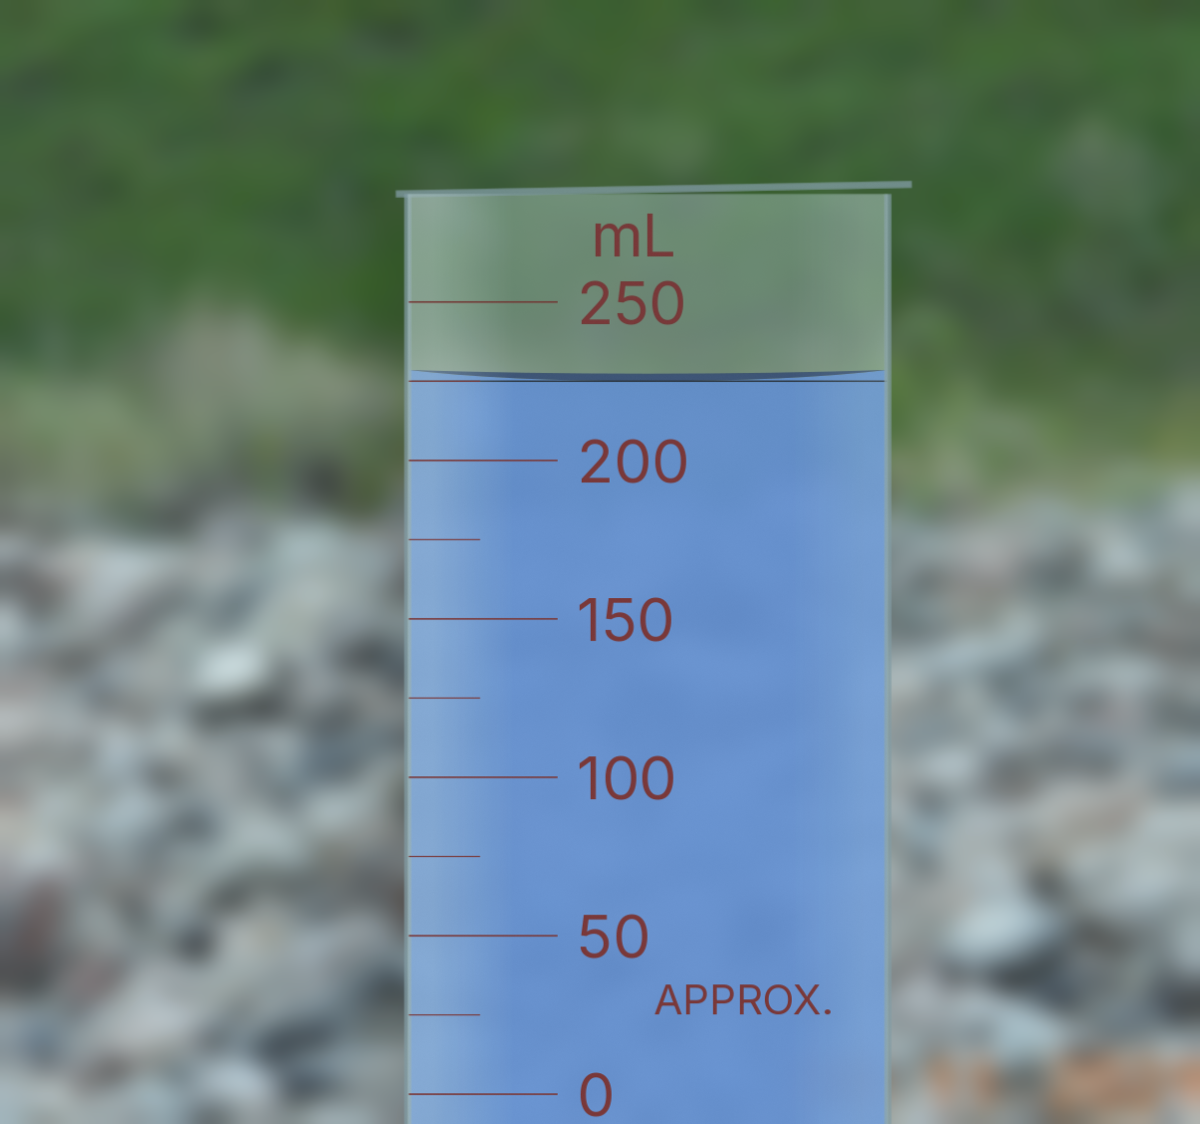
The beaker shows 225 mL
